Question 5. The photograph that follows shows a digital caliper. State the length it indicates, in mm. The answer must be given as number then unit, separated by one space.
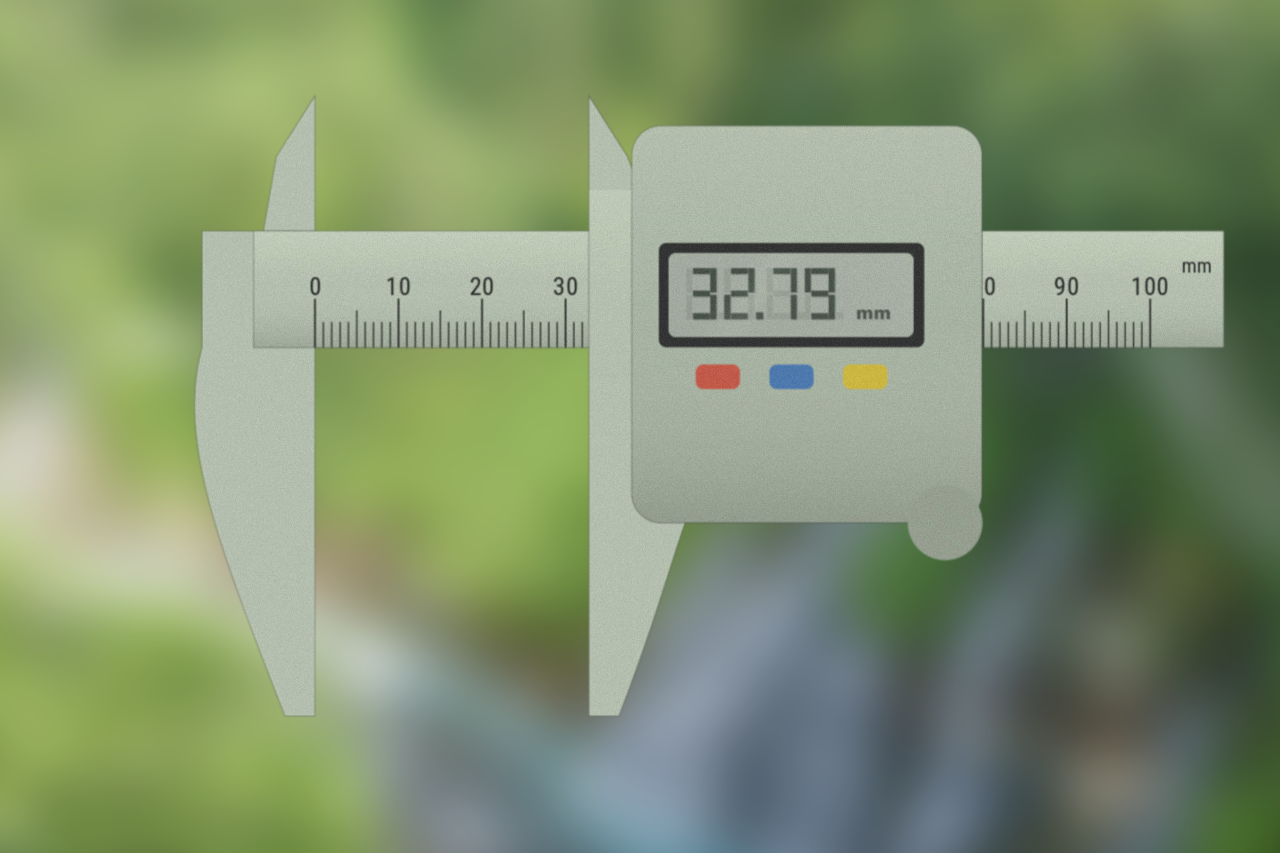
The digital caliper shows 32.79 mm
